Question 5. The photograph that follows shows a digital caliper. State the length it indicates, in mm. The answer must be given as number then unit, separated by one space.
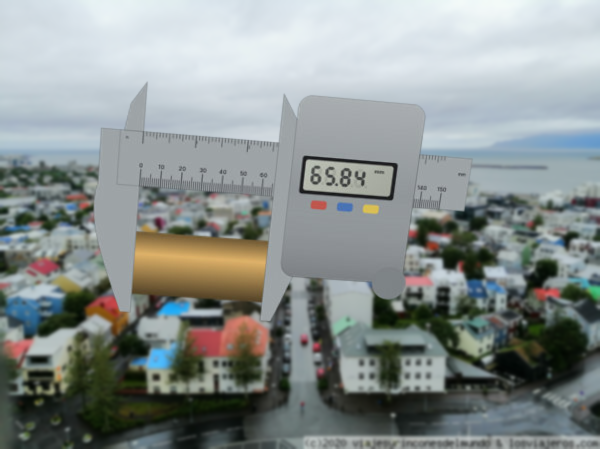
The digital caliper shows 65.84 mm
